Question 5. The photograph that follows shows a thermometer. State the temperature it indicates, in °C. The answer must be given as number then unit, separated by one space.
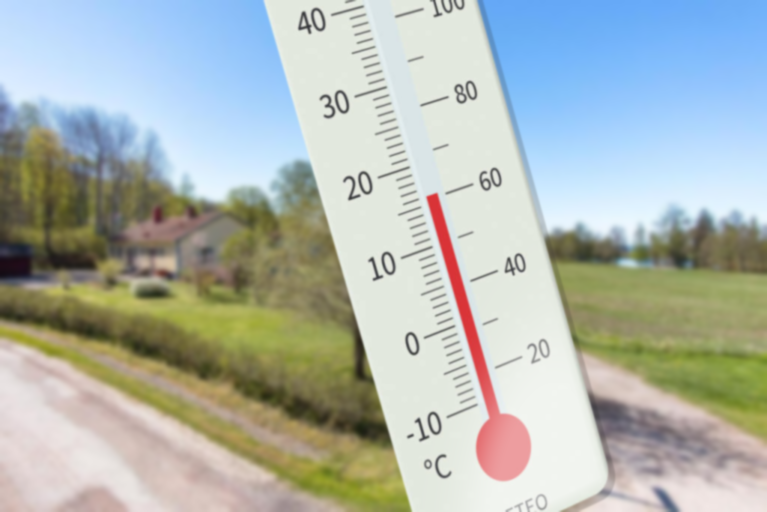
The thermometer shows 16 °C
